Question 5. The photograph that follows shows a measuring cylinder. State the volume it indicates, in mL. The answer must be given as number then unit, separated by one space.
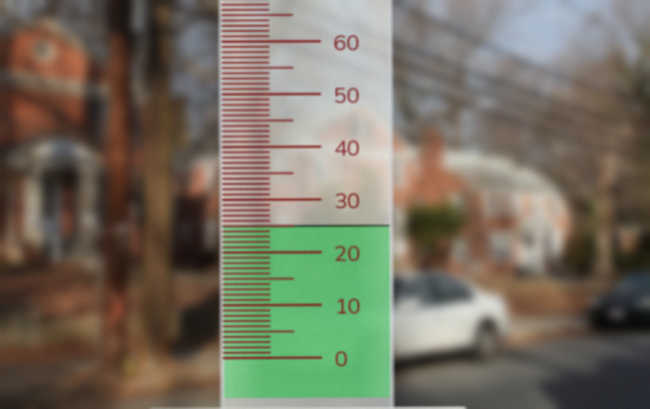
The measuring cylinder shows 25 mL
